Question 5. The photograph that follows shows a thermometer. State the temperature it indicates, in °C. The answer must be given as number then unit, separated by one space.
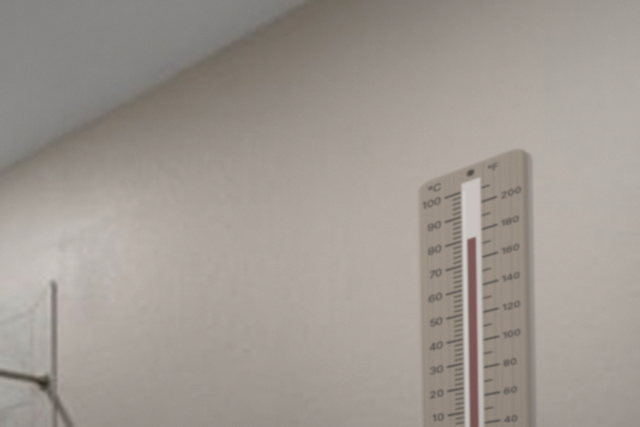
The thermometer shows 80 °C
